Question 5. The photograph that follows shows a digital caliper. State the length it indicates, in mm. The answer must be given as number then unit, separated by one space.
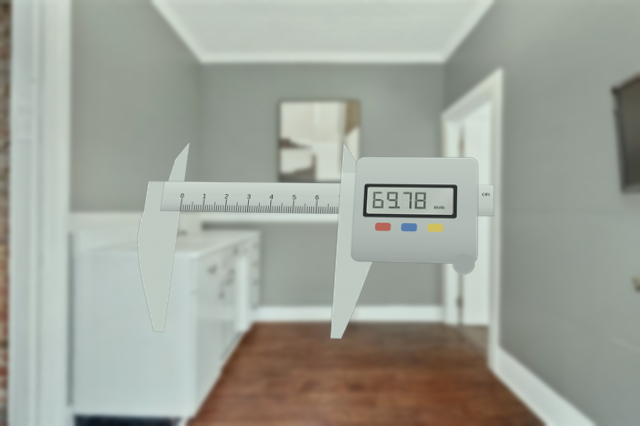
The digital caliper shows 69.78 mm
